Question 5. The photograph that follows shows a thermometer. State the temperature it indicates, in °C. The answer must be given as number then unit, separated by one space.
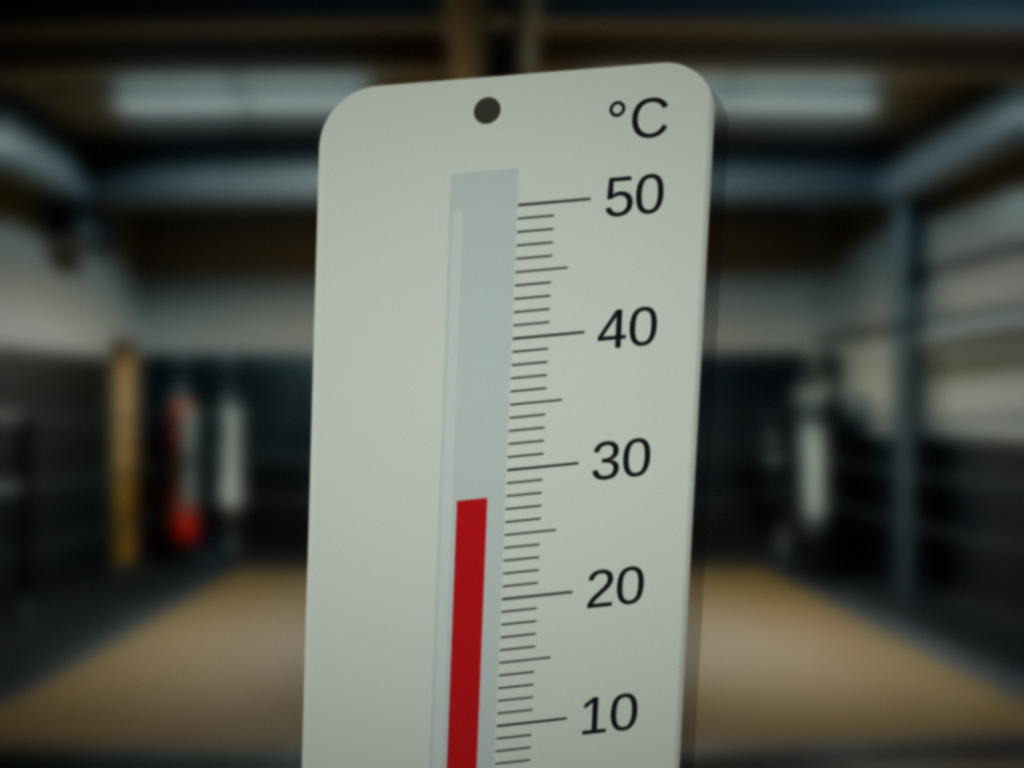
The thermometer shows 28 °C
